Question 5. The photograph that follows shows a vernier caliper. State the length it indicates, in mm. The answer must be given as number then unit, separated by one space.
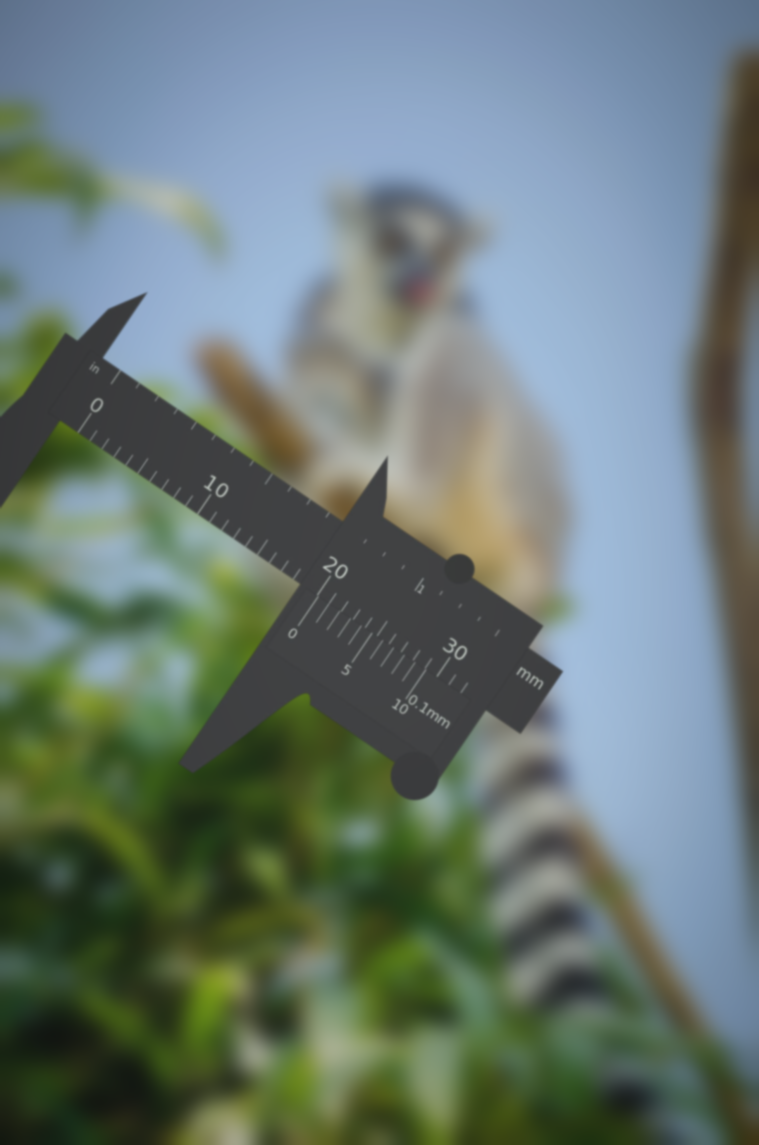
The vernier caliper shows 20.1 mm
